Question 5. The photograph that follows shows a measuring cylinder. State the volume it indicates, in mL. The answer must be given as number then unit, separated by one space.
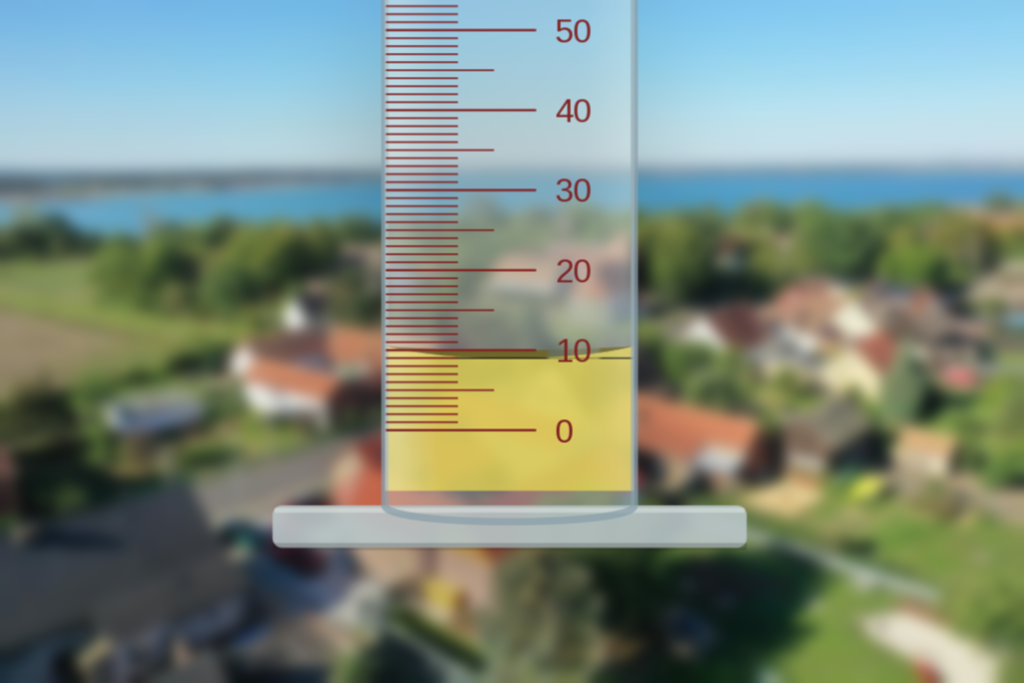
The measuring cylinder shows 9 mL
